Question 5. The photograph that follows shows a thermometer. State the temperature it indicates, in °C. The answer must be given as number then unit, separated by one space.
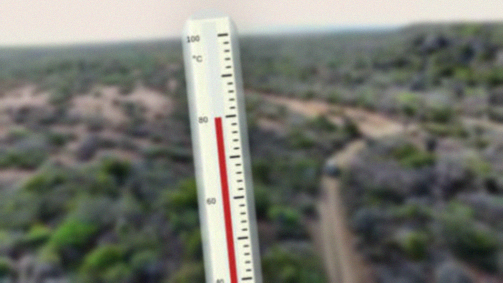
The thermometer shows 80 °C
